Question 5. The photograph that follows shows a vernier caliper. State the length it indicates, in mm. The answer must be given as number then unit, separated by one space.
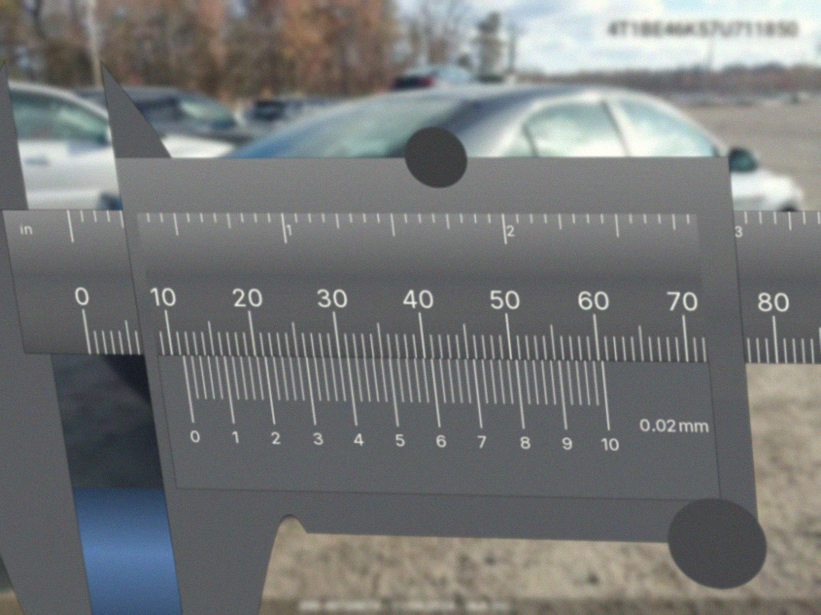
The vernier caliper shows 11.4 mm
